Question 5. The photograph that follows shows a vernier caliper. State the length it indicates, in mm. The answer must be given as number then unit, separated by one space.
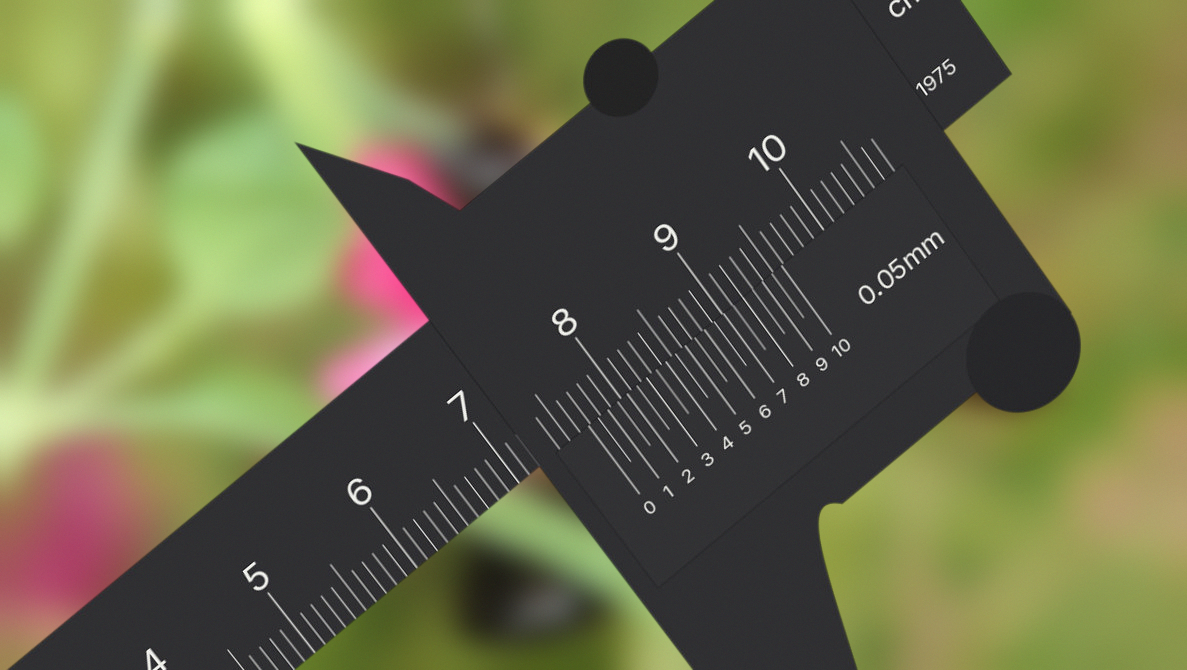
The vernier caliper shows 76.8 mm
